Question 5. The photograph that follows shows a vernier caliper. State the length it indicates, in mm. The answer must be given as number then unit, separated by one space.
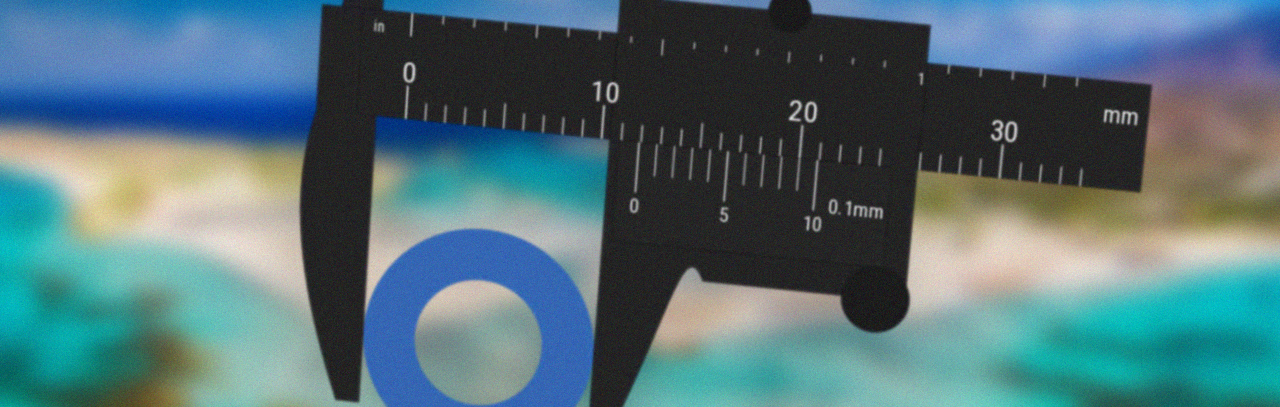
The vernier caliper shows 11.9 mm
